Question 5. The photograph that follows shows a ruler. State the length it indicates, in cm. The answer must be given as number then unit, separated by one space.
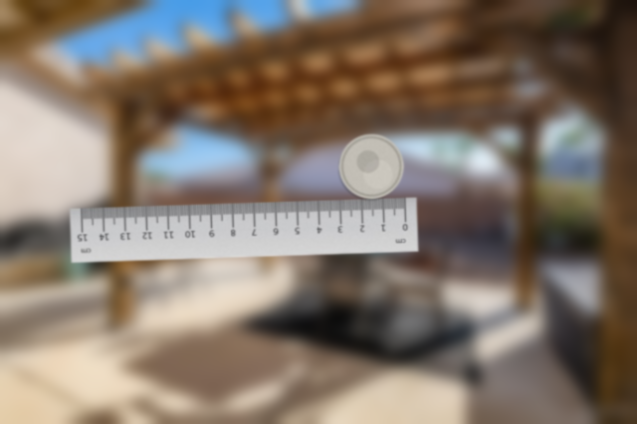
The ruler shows 3 cm
